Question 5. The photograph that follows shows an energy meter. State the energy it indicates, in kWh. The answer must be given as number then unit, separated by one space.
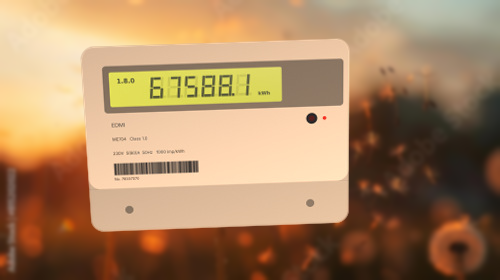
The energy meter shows 67588.1 kWh
